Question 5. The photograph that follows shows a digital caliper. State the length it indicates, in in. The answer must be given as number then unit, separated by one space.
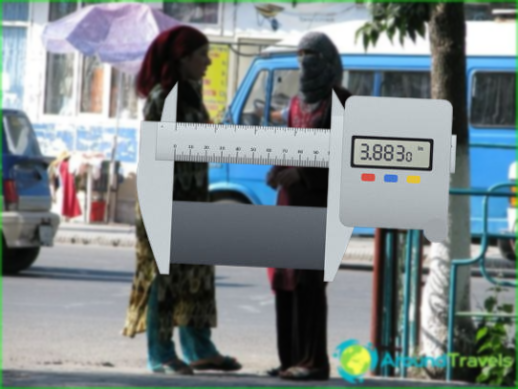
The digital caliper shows 3.8830 in
